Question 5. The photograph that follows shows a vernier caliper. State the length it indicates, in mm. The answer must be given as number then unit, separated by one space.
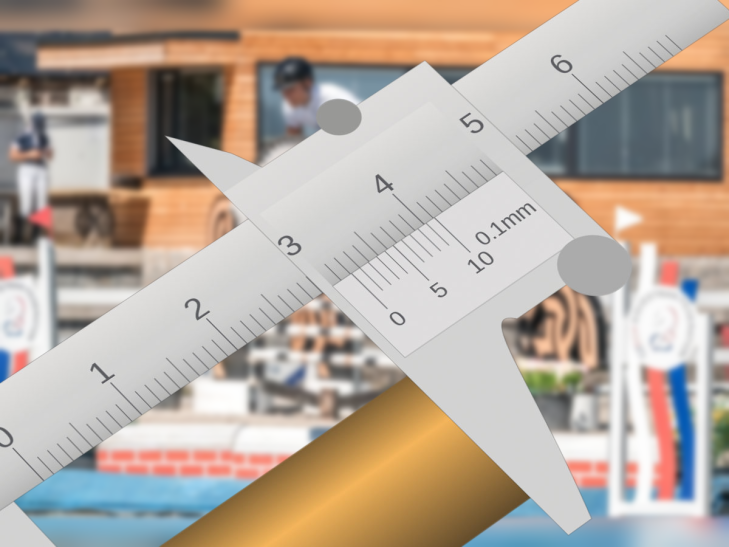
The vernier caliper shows 32.1 mm
